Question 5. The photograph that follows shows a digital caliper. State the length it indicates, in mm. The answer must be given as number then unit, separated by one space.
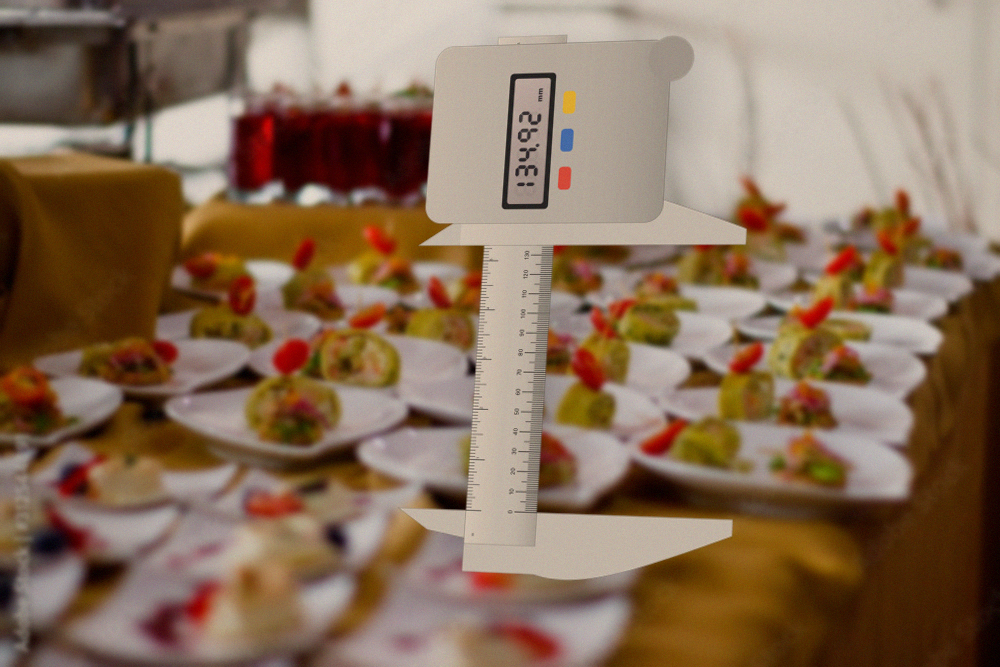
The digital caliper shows 134.92 mm
